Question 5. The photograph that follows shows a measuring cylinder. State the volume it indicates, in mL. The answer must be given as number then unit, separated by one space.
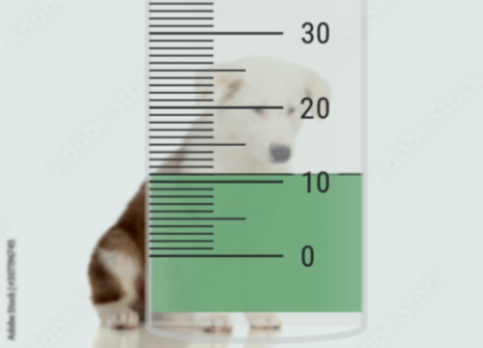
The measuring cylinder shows 11 mL
